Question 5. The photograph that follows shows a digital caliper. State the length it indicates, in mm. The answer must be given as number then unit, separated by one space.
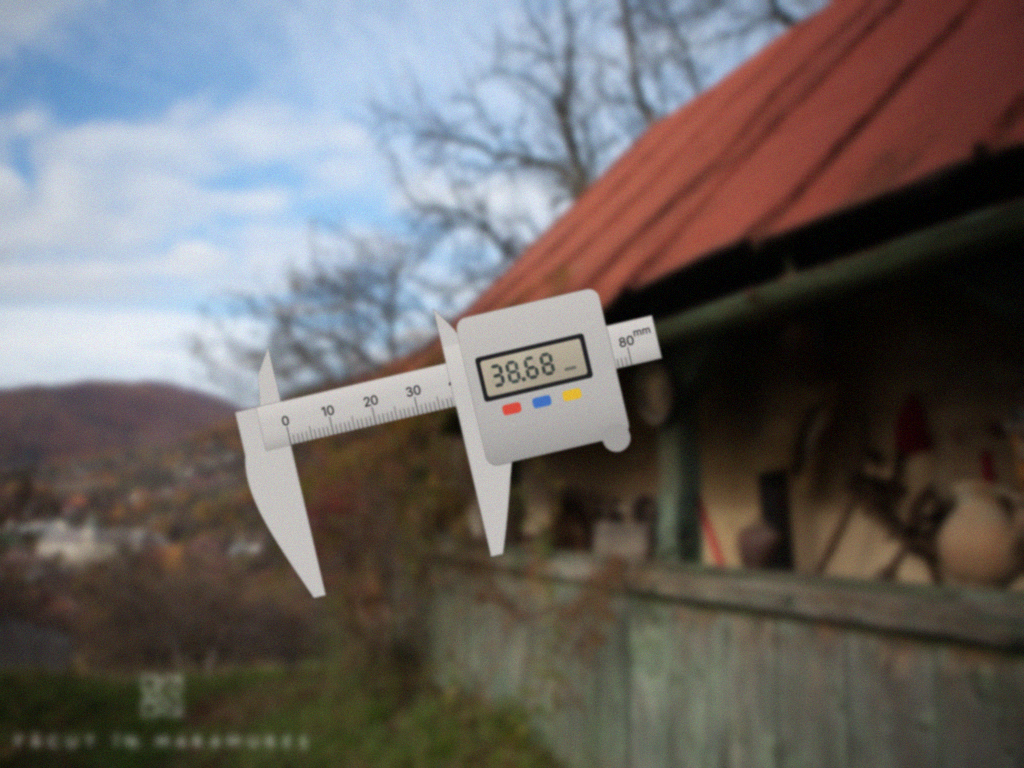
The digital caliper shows 38.68 mm
